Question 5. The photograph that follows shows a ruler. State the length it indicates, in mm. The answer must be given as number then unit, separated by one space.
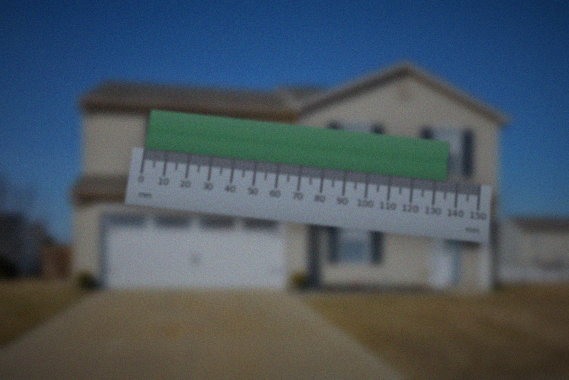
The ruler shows 135 mm
